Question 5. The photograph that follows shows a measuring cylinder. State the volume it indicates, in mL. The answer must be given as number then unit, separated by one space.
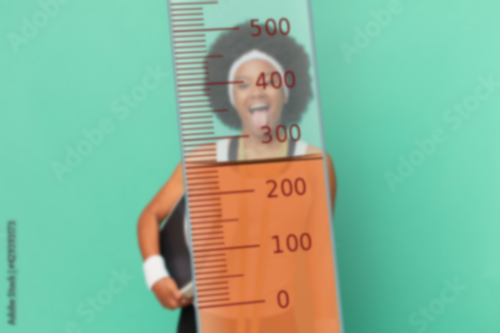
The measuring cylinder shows 250 mL
